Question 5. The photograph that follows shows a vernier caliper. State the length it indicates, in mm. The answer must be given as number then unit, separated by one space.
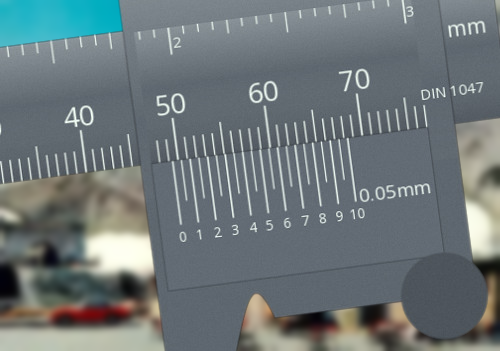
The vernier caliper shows 49.4 mm
